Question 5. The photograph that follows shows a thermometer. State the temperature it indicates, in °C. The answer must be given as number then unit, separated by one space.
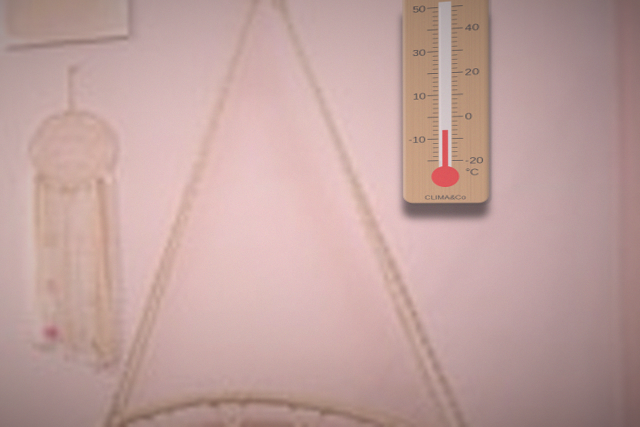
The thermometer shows -6 °C
